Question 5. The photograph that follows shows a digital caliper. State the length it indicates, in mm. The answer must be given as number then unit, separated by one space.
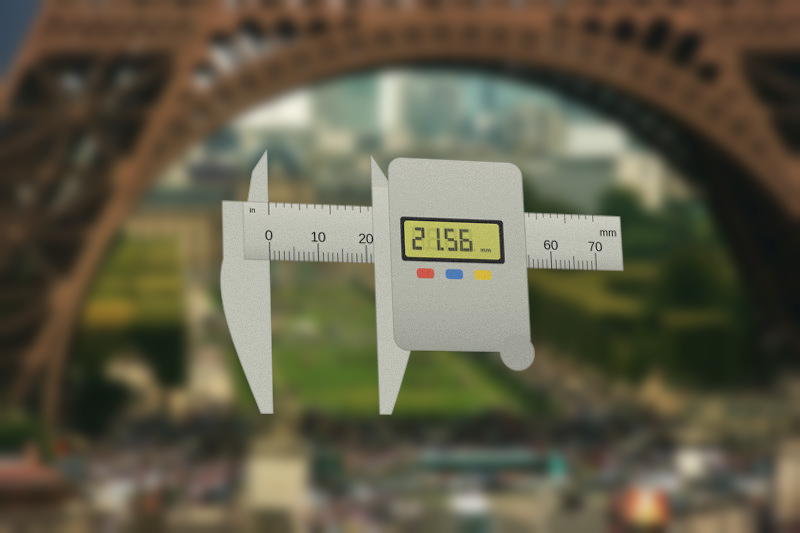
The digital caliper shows 21.56 mm
